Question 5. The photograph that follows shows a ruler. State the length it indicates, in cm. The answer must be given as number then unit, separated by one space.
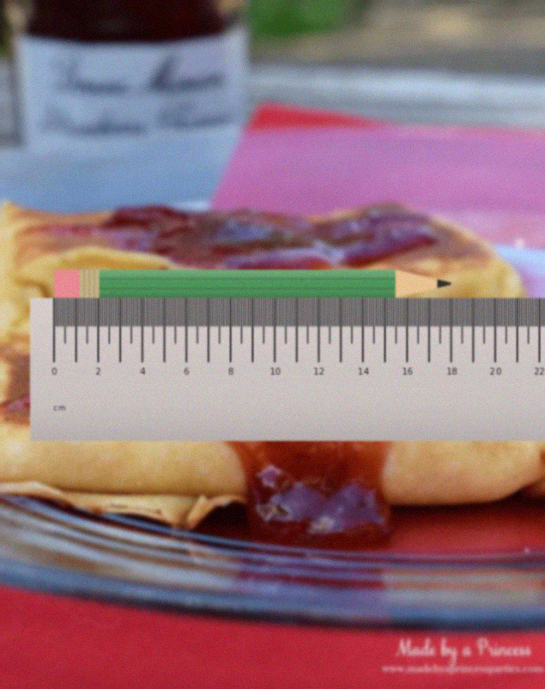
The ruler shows 18 cm
